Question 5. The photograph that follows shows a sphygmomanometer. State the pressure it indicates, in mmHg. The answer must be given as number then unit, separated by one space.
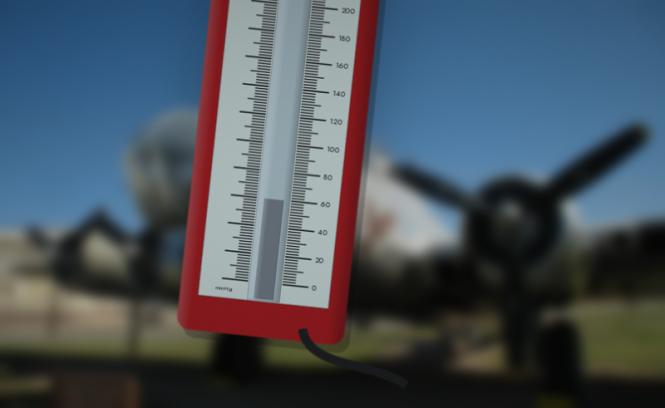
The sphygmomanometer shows 60 mmHg
